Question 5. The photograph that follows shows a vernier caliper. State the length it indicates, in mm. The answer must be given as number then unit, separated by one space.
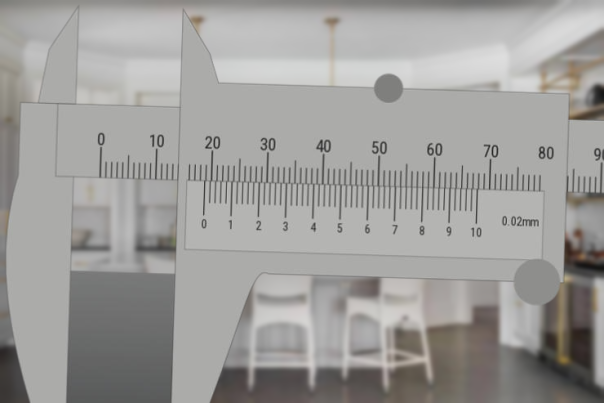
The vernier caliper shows 18.8 mm
